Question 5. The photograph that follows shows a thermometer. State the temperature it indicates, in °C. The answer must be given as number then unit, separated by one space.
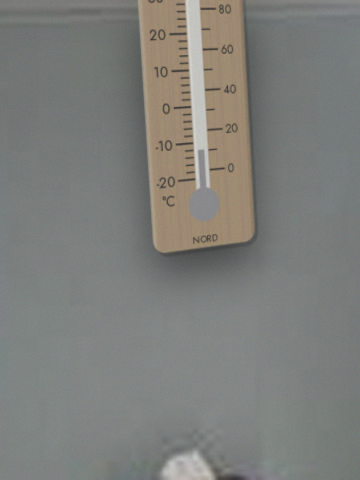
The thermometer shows -12 °C
